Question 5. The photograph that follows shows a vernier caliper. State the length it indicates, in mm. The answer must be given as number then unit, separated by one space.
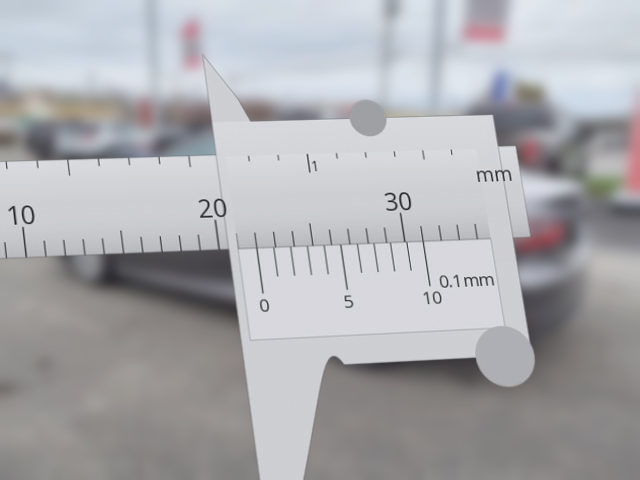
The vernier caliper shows 22.0 mm
